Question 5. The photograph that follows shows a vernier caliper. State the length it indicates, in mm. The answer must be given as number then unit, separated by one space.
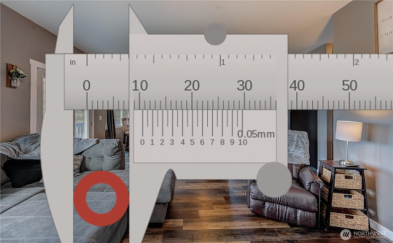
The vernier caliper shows 10.6 mm
